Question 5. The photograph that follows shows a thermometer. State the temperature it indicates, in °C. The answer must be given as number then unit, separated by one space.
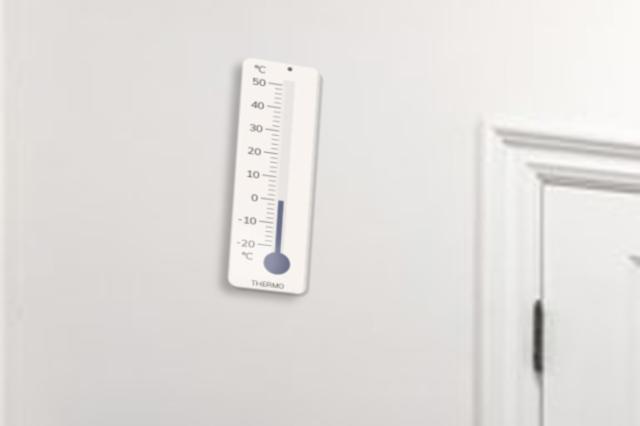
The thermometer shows 0 °C
